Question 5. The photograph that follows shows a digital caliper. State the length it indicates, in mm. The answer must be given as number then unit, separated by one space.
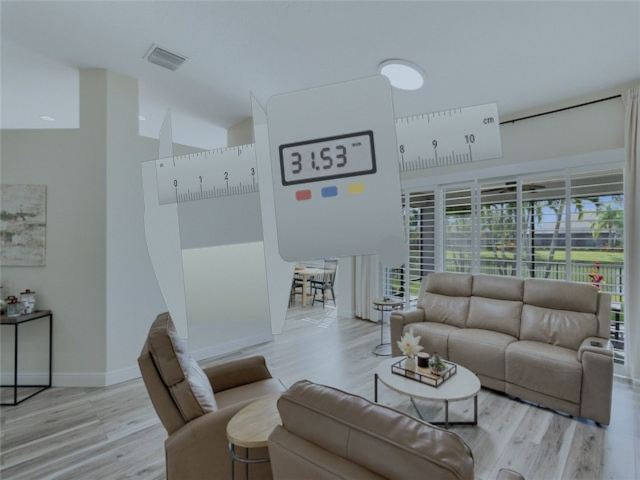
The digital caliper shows 31.53 mm
